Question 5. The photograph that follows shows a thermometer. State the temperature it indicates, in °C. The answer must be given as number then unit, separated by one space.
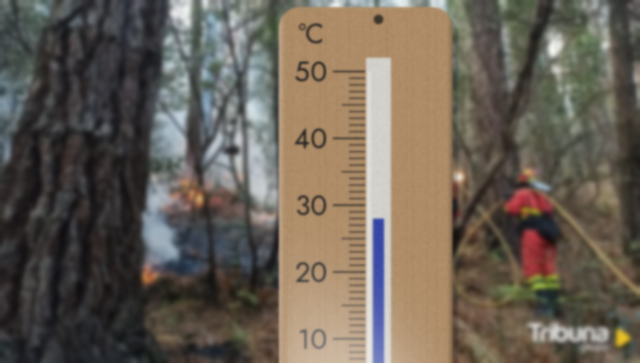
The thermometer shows 28 °C
